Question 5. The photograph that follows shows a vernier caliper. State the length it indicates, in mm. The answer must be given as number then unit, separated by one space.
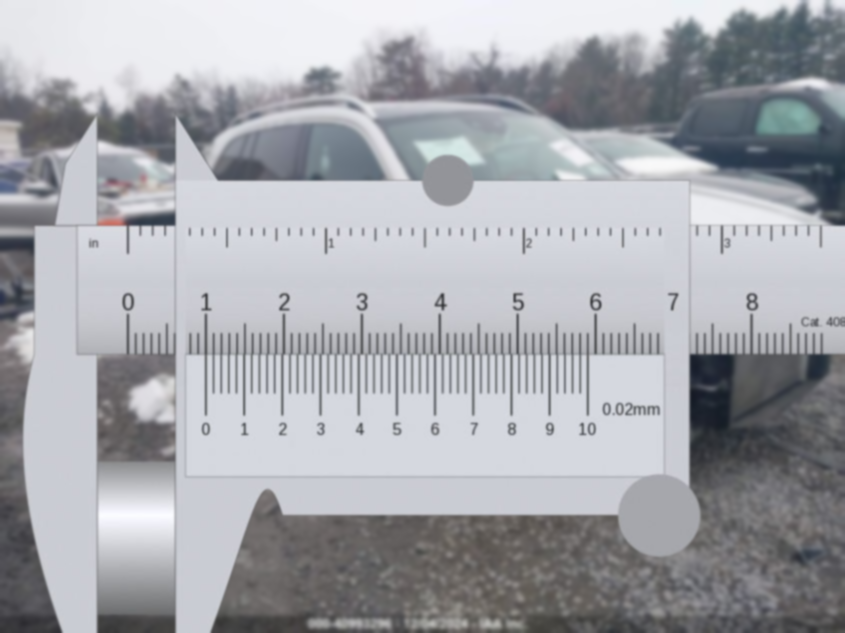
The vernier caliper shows 10.0 mm
